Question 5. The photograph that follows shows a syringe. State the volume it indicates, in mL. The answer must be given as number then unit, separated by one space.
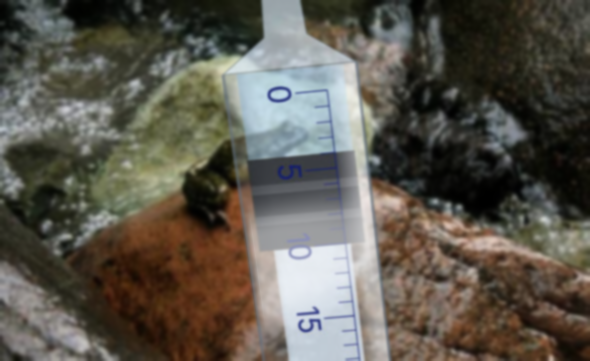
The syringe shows 4 mL
